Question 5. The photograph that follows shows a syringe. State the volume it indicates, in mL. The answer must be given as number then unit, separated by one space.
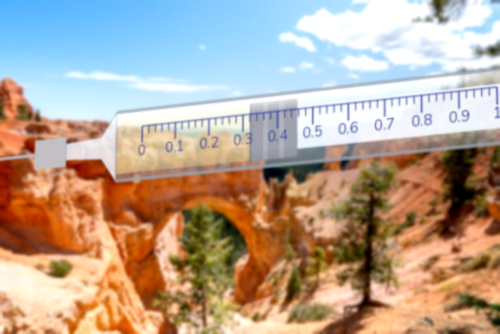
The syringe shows 0.32 mL
